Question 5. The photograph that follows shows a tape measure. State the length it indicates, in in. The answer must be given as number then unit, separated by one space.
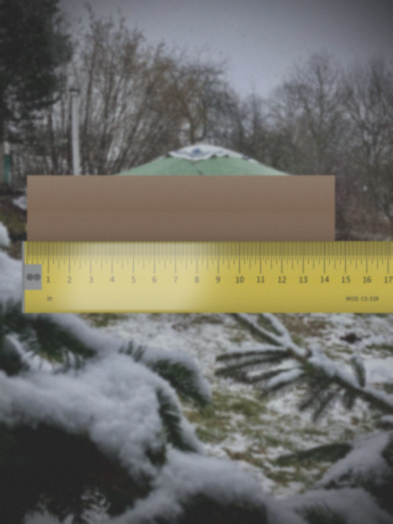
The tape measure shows 14.5 in
